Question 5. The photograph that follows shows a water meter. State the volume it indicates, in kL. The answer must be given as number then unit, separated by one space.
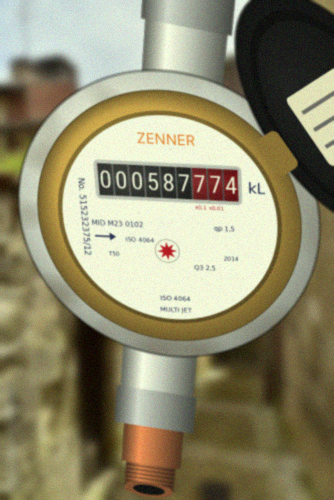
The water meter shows 587.774 kL
